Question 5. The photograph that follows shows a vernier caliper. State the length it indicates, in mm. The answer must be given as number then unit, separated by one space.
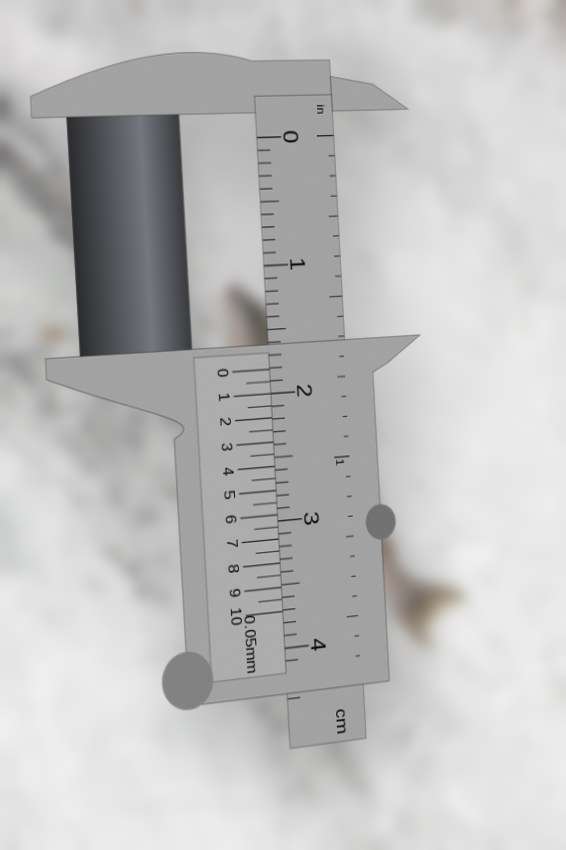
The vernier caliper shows 18.1 mm
